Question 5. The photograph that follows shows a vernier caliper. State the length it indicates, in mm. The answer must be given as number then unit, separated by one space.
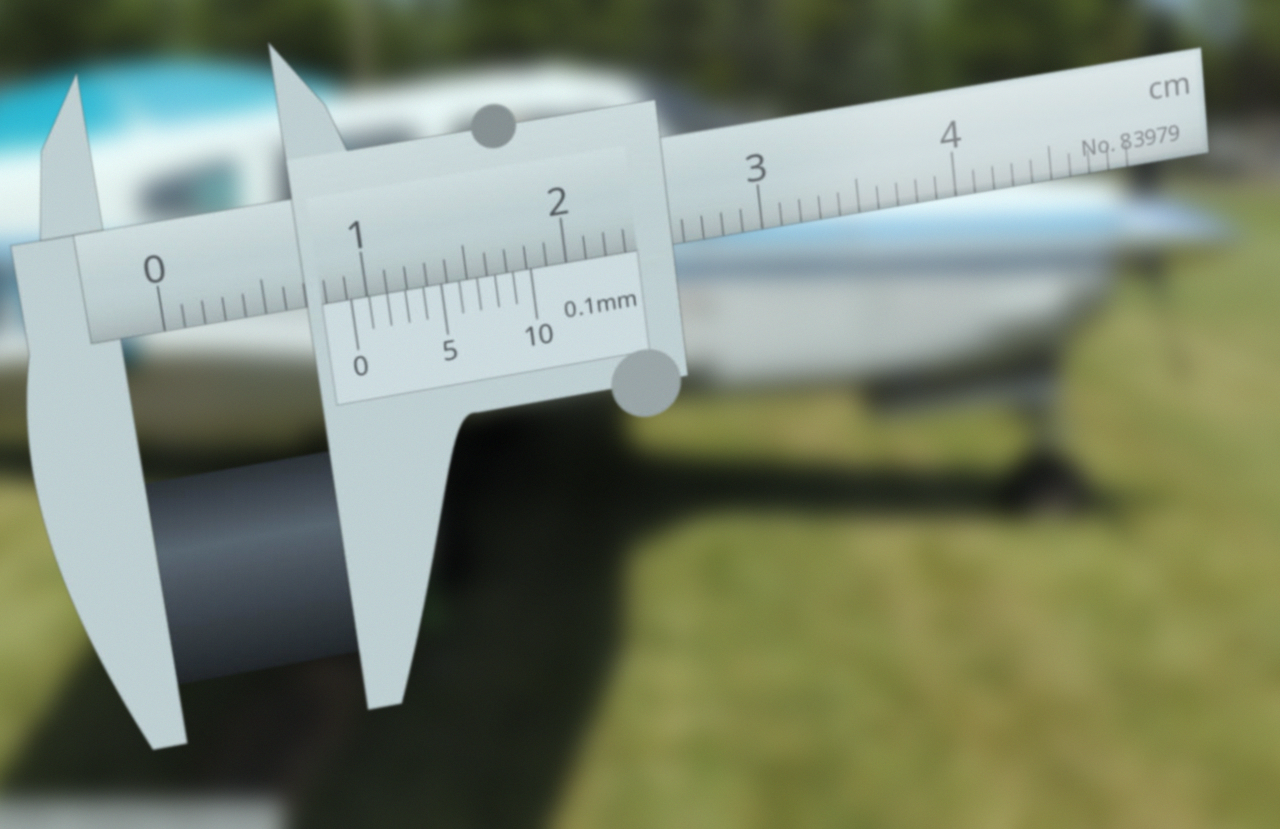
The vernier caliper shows 9.2 mm
